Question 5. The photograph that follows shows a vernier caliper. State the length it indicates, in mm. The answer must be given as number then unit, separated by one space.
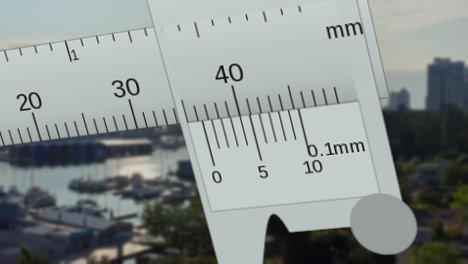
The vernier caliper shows 36.4 mm
